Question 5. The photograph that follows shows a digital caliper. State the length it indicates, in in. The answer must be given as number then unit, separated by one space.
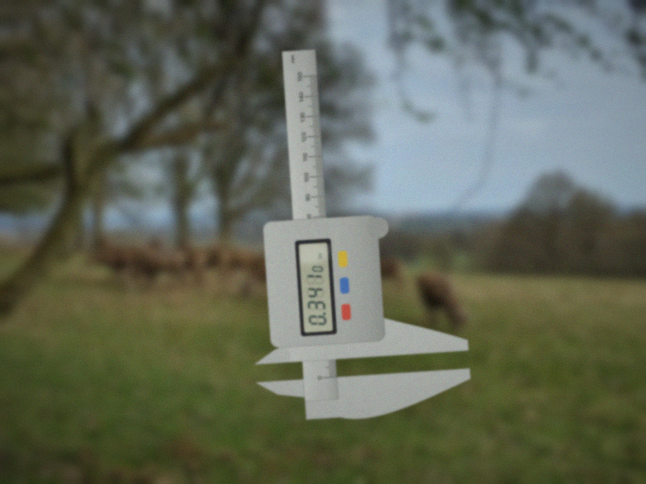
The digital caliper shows 0.3410 in
